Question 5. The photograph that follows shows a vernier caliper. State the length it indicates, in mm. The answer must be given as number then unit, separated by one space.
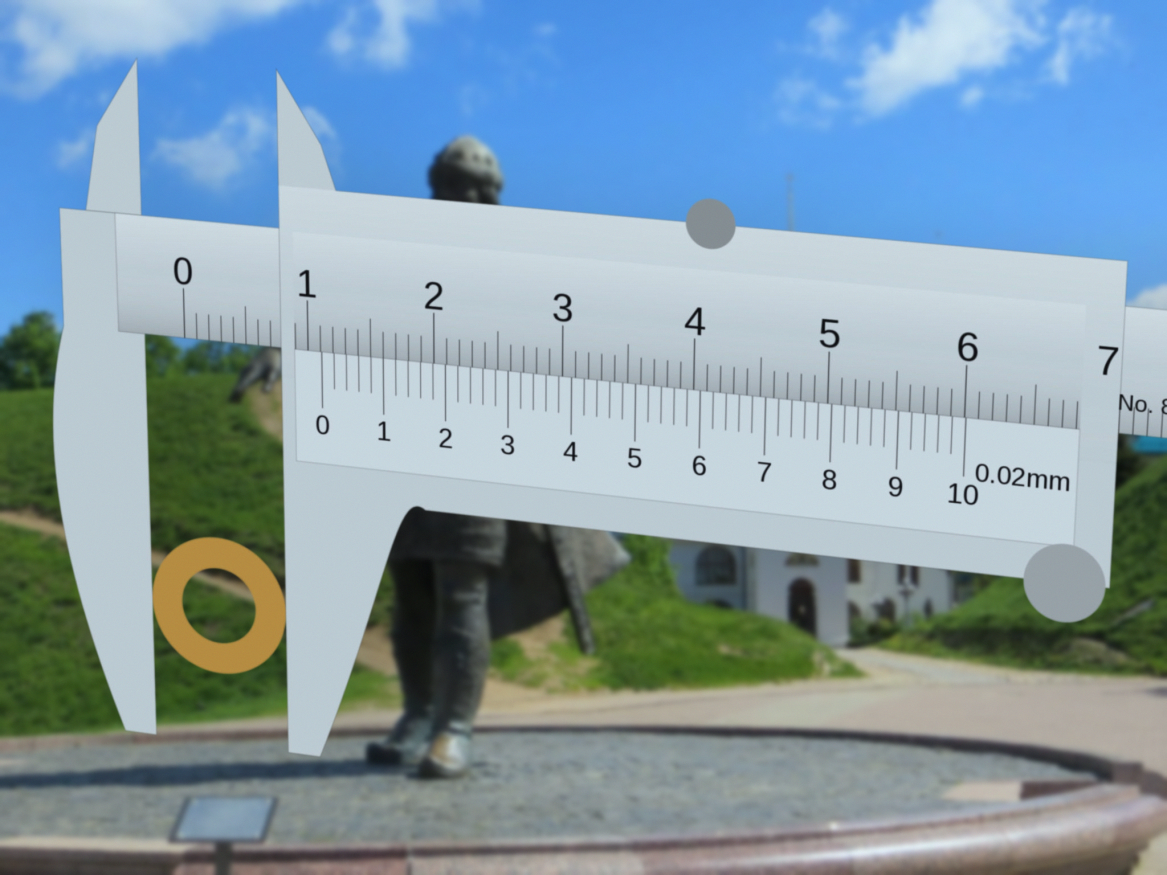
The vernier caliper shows 11.1 mm
